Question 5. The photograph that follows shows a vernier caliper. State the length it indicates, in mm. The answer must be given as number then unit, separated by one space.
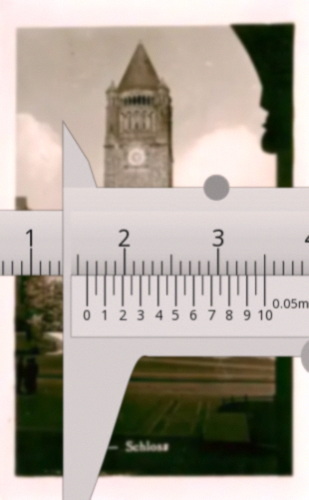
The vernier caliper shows 16.0 mm
